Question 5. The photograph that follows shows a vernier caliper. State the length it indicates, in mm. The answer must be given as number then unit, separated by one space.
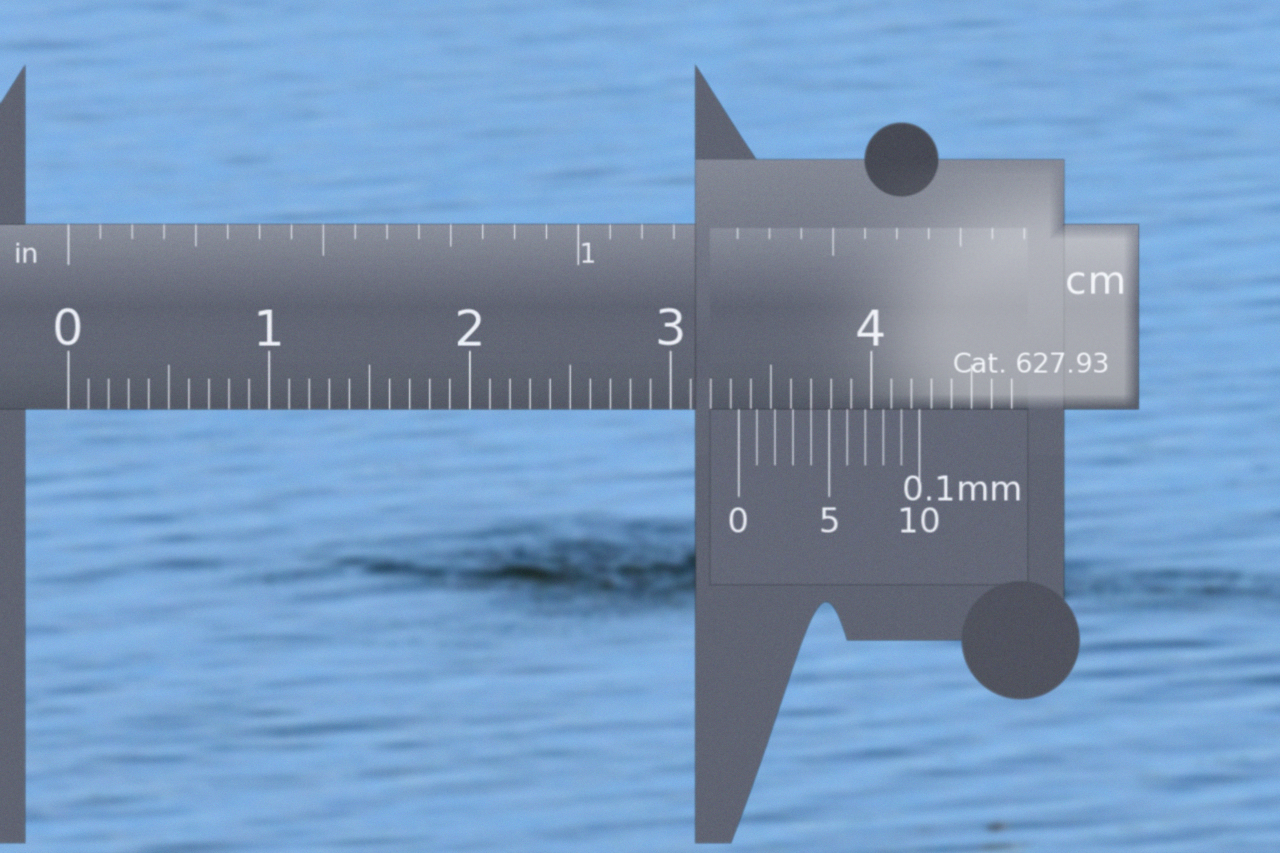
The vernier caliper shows 33.4 mm
